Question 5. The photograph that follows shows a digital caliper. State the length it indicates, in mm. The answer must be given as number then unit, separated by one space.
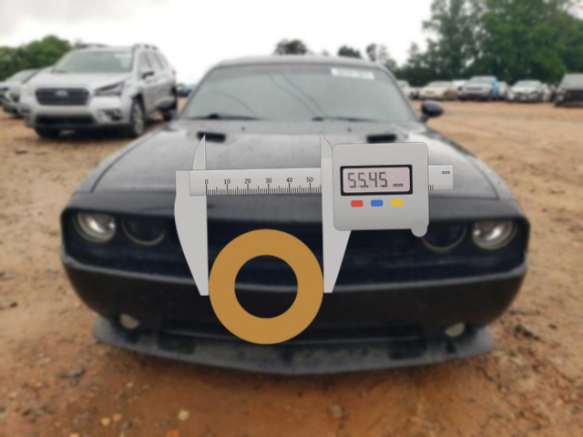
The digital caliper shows 55.45 mm
